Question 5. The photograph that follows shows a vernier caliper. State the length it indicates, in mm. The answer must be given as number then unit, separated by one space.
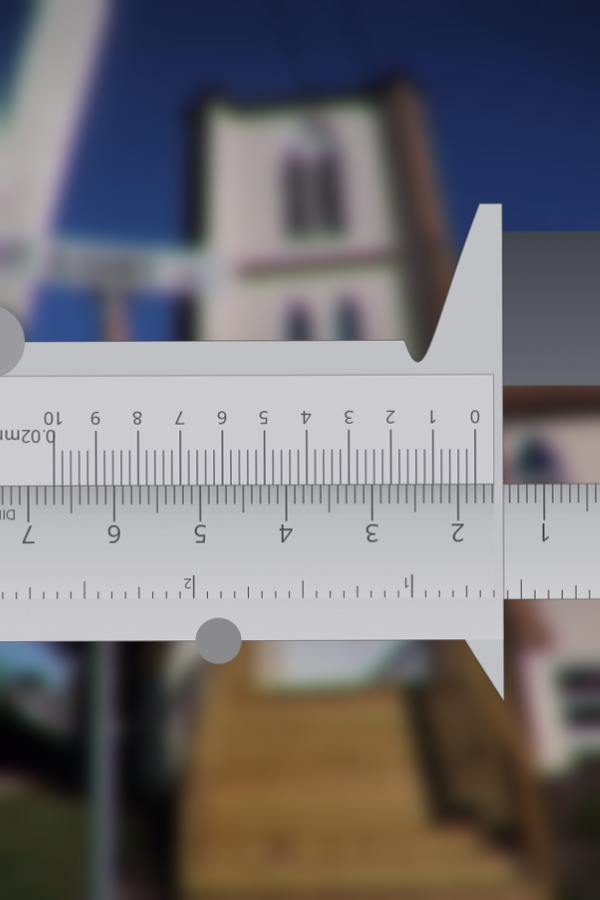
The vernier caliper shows 18.0 mm
